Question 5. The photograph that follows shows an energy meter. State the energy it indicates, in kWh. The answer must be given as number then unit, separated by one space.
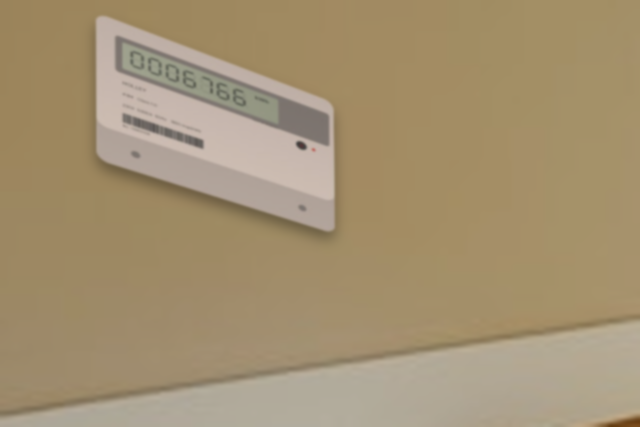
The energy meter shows 6766 kWh
